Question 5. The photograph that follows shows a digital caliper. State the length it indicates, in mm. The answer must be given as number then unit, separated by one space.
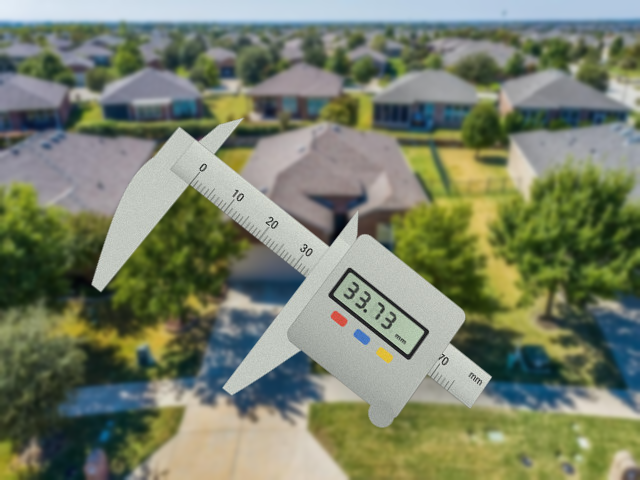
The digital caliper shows 33.73 mm
